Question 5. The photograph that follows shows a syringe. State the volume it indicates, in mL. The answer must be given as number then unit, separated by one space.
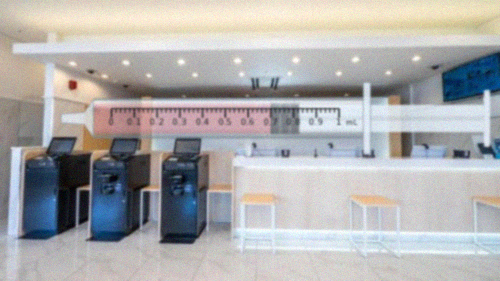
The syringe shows 0.7 mL
